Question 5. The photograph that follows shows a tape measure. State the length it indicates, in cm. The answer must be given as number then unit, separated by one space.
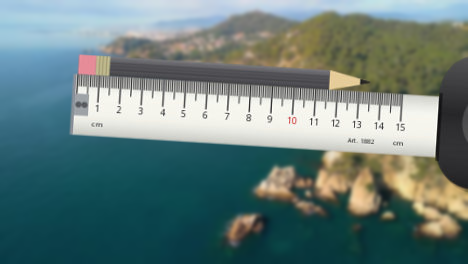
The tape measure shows 13.5 cm
